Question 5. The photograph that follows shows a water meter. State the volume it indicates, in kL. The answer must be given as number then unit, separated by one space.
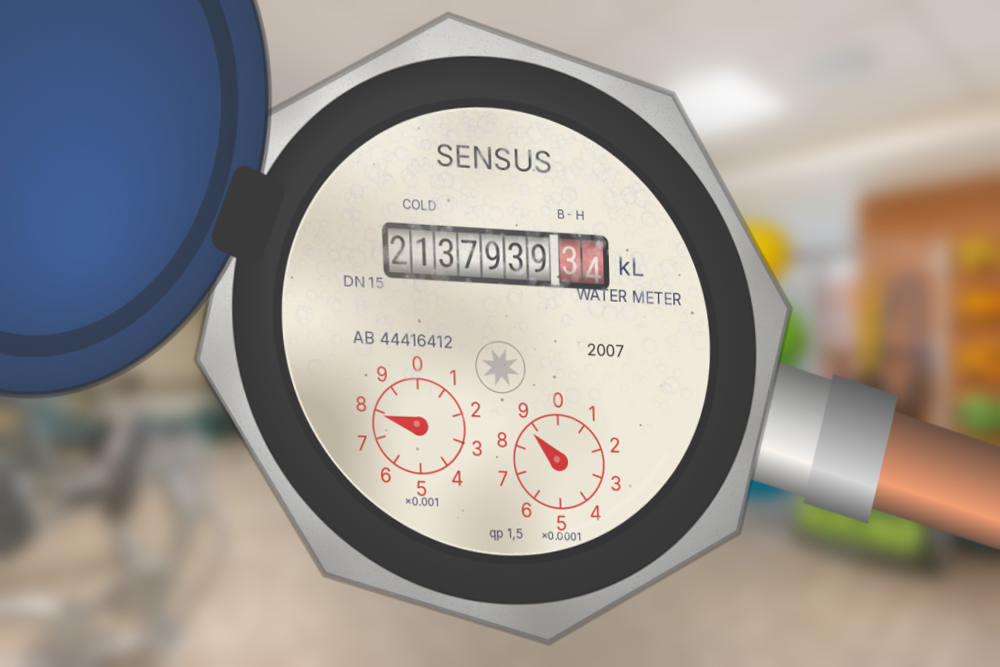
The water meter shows 2137939.3378 kL
